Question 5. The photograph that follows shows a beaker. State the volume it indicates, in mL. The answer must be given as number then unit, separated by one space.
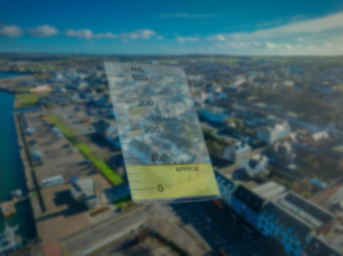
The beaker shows 75 mL
